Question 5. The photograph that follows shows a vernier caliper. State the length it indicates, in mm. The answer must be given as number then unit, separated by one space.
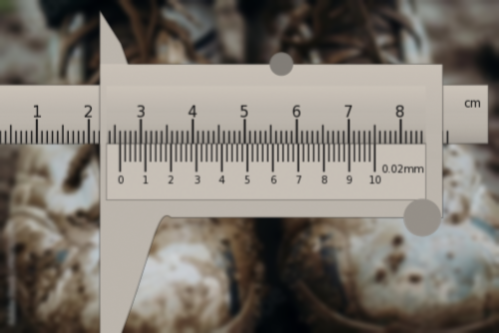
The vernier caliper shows 26.0 mm
